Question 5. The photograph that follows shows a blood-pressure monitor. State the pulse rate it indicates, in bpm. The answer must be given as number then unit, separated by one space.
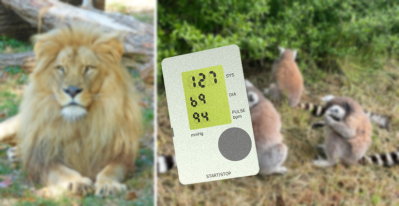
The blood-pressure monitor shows 94 bpm
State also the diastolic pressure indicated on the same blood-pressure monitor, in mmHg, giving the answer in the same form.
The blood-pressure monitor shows 69 mmHg
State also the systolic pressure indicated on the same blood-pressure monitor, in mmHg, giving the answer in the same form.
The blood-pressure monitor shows 127 mmHg
